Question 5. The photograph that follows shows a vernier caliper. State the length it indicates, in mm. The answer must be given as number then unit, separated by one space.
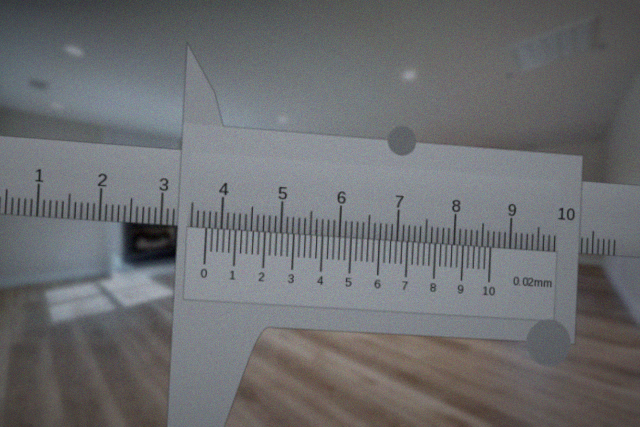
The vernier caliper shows 37.5 mm
